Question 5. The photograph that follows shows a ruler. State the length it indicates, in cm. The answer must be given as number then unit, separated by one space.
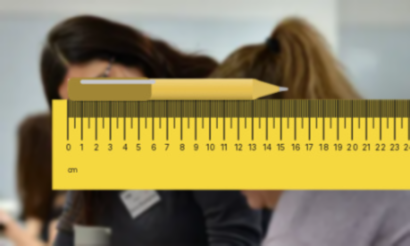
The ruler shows 15.5 cm
